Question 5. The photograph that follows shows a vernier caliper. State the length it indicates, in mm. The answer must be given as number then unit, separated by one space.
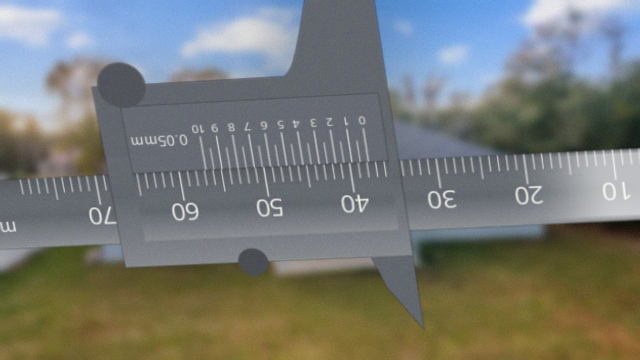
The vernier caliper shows 37.8 mm
